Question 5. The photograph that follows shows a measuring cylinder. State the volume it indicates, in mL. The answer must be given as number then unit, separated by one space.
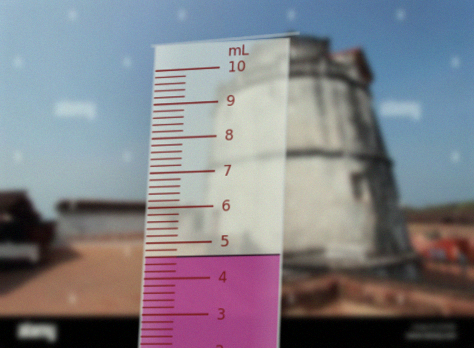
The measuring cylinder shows 4.6 mL
